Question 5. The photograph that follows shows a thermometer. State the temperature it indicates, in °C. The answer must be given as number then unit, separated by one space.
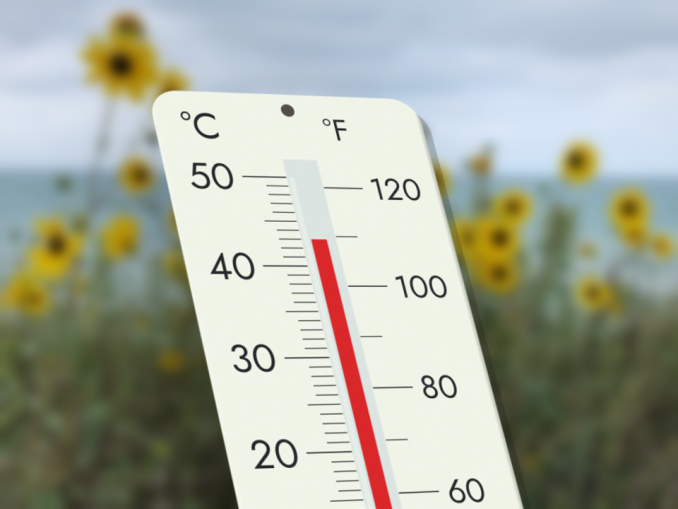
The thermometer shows 43 °C
